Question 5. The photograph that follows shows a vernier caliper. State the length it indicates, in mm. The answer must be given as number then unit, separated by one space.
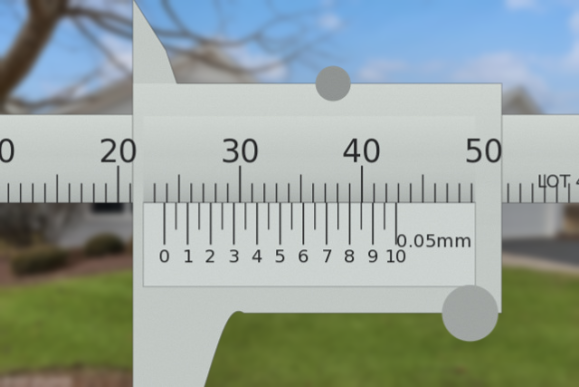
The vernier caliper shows 23.8 mm
